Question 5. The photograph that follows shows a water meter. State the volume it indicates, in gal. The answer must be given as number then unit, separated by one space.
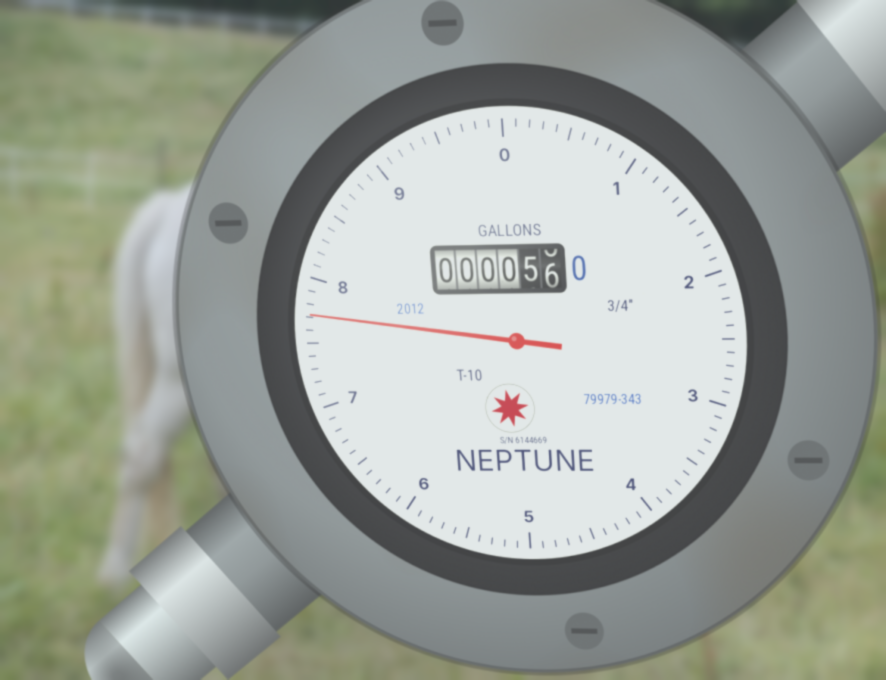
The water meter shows 557.7 gal
